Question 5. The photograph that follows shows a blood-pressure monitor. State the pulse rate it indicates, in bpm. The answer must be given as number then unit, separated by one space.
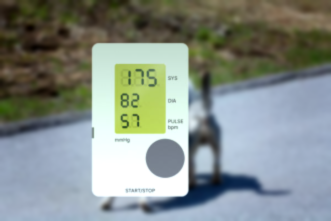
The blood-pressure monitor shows 57 bpm
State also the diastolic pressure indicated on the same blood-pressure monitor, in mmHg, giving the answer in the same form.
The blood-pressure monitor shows 82 mmHg
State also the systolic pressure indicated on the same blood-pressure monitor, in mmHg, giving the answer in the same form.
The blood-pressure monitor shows 175 mmHg
